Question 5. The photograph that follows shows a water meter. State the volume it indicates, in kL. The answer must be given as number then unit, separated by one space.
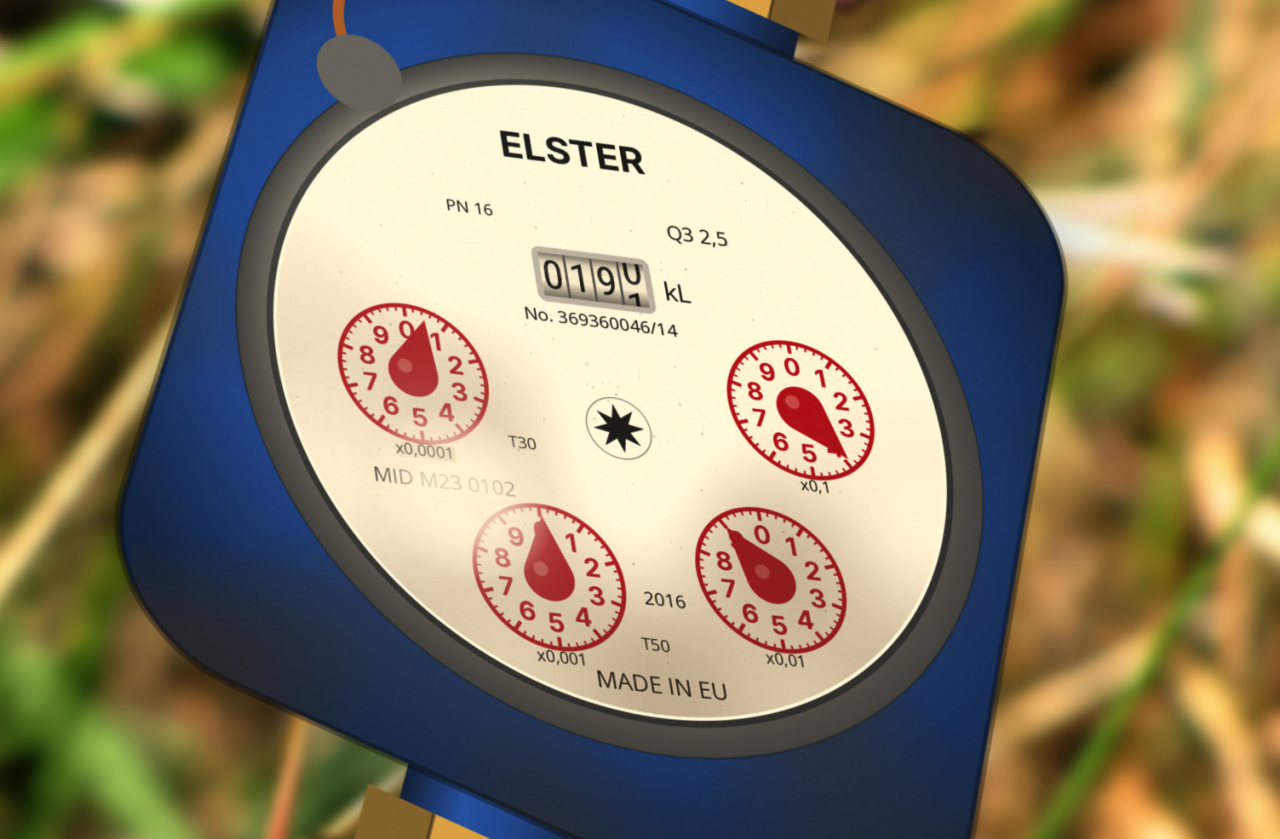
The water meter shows 190.3900 kL
